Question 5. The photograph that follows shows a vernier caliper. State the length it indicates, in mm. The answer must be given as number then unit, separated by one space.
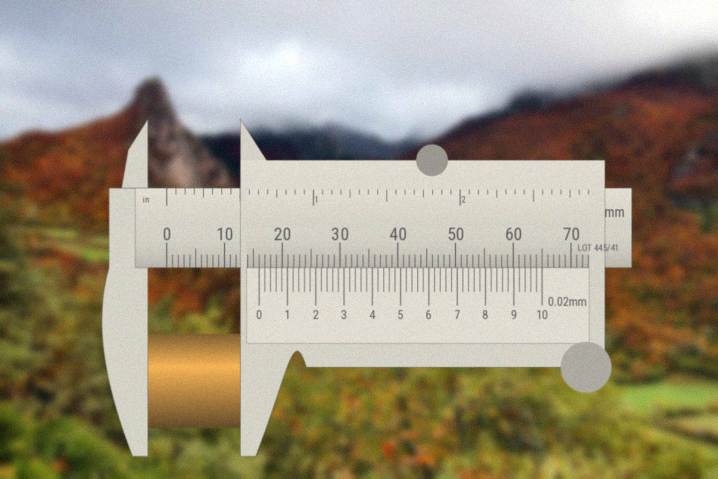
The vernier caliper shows 16.0 mm
